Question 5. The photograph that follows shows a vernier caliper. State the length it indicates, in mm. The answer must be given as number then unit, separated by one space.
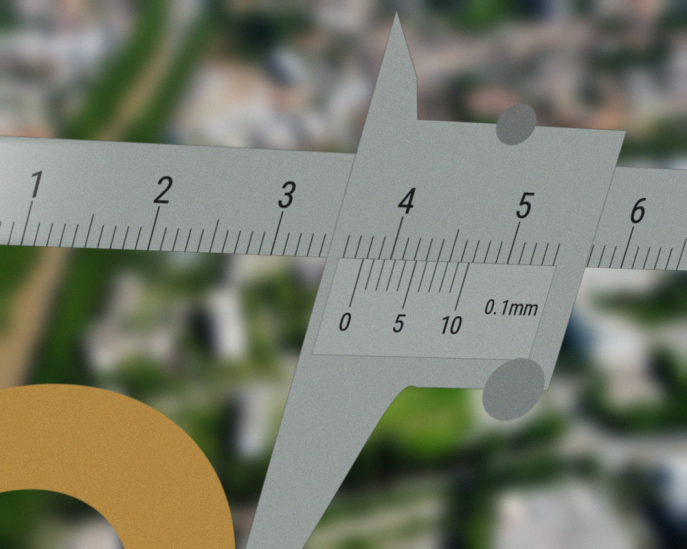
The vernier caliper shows 37.7 mm
